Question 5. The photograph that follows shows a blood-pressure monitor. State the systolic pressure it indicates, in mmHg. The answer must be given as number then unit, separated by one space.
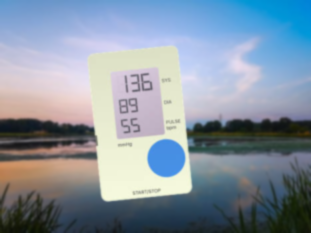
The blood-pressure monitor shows 136 mmHg
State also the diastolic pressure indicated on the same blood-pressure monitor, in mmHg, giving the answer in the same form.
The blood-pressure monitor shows 89 mmHg
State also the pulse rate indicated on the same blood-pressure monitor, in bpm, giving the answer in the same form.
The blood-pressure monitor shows 55 bpm
